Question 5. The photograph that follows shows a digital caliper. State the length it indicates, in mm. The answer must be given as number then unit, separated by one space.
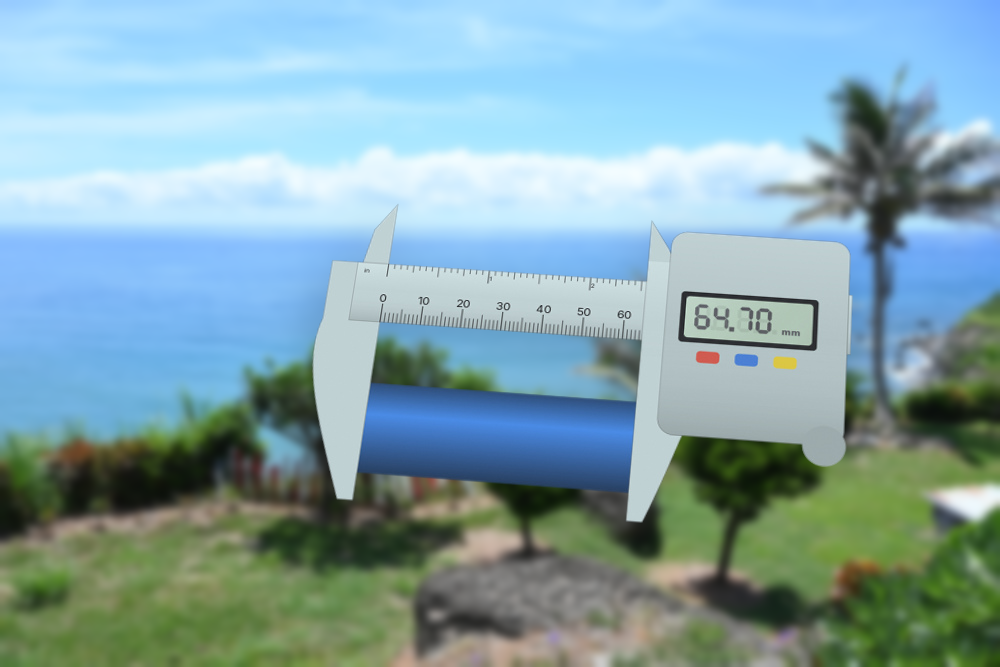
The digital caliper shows 64.70 mm
